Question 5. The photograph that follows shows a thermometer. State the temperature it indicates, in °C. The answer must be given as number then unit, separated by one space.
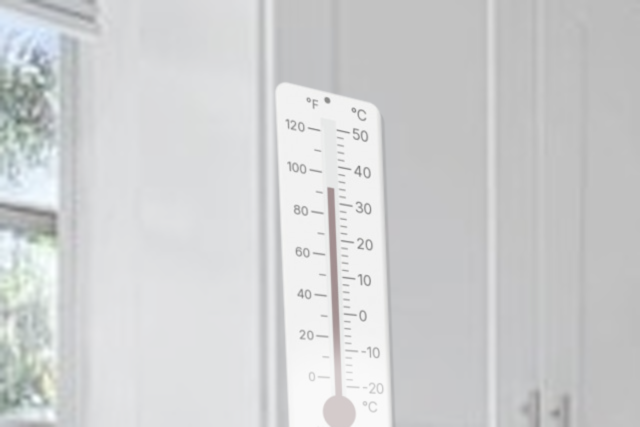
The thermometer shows 34 °C
